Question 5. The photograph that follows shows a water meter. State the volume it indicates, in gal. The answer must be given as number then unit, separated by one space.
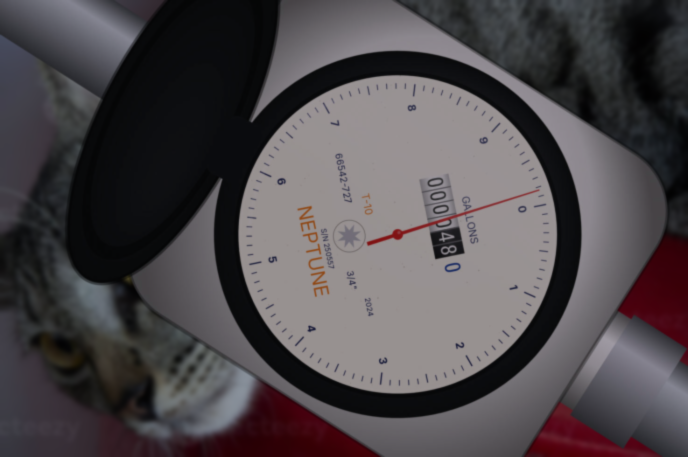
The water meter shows 479.8 gal
